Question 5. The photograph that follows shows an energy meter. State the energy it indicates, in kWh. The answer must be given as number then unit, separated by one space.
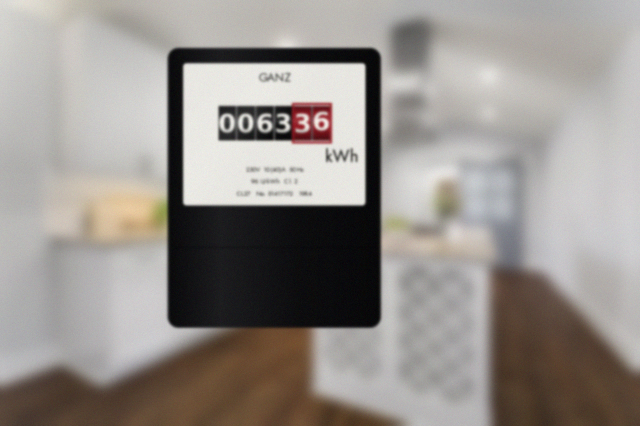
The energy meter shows 63.36 kWh
